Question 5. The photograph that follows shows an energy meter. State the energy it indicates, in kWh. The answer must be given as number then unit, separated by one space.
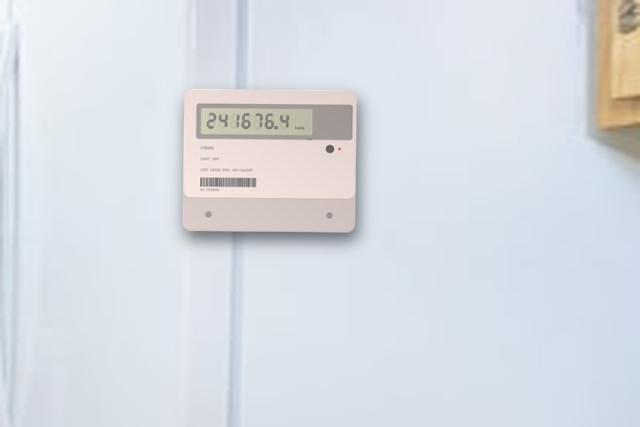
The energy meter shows 241676.4 kWh
